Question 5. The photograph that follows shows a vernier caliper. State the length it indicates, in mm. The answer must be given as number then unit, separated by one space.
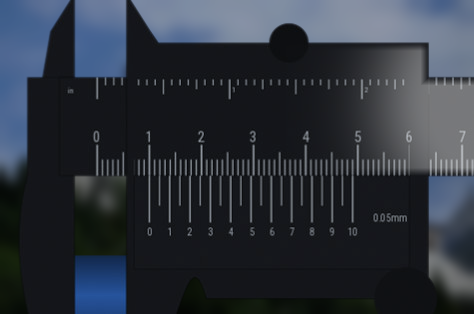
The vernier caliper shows 10.0 mm
